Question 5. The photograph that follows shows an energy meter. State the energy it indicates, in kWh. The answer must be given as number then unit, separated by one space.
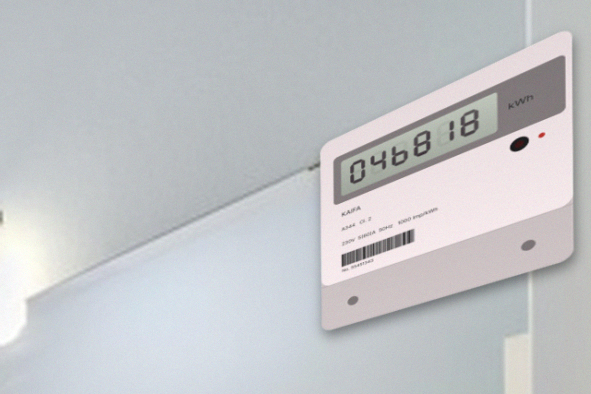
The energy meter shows 46818 kWh
